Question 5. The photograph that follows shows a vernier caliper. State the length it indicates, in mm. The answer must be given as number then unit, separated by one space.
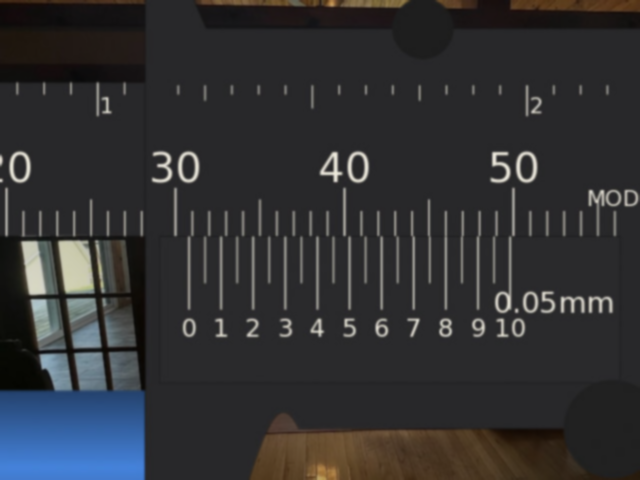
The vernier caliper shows 30.8 mm
